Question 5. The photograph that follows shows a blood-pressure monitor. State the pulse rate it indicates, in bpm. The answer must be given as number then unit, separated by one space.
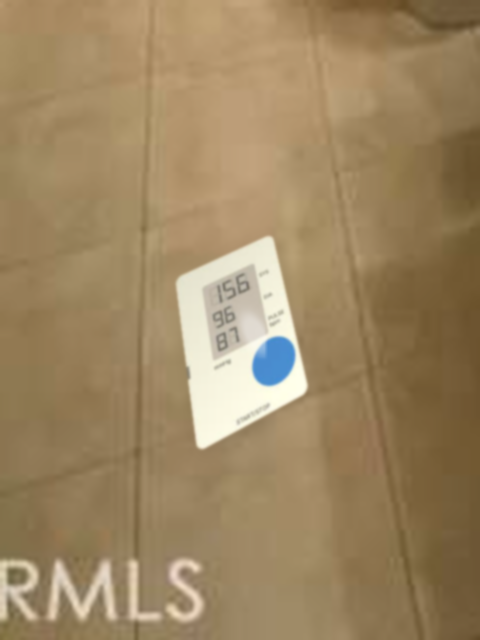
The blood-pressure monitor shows 87 bpm
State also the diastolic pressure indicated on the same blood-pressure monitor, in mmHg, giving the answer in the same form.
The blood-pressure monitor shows 96 mmHg
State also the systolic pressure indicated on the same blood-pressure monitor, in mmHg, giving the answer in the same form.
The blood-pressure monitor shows 156 mmHg
